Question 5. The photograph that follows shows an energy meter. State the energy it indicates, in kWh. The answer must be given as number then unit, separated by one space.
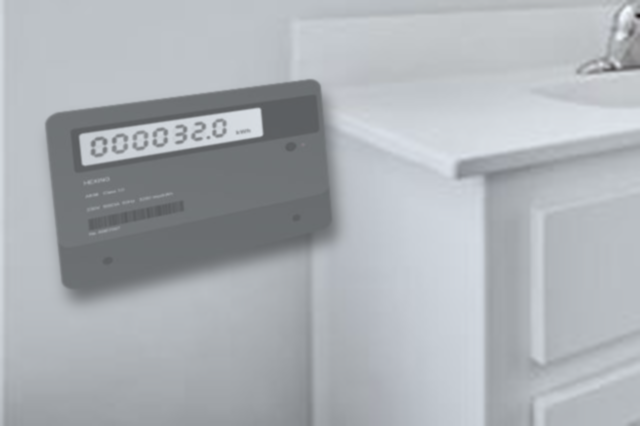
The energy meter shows 32.0 kWh
